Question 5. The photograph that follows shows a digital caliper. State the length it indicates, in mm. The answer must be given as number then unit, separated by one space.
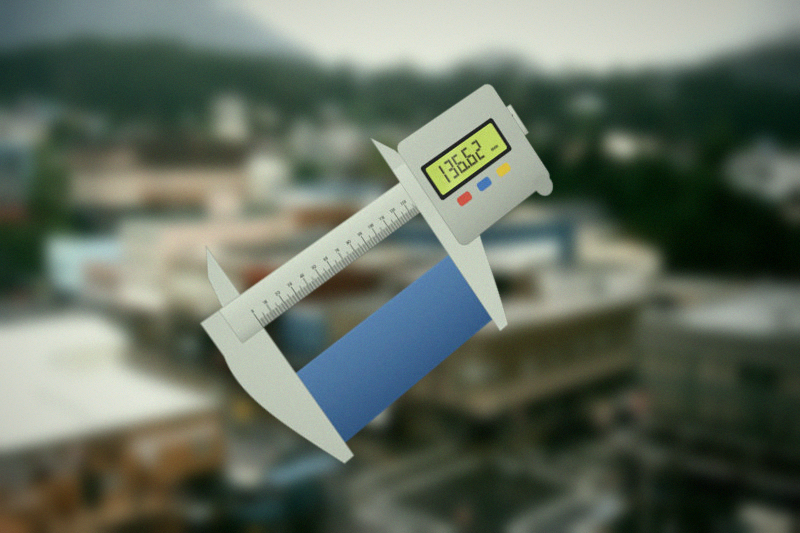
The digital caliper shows 136.62 mm
